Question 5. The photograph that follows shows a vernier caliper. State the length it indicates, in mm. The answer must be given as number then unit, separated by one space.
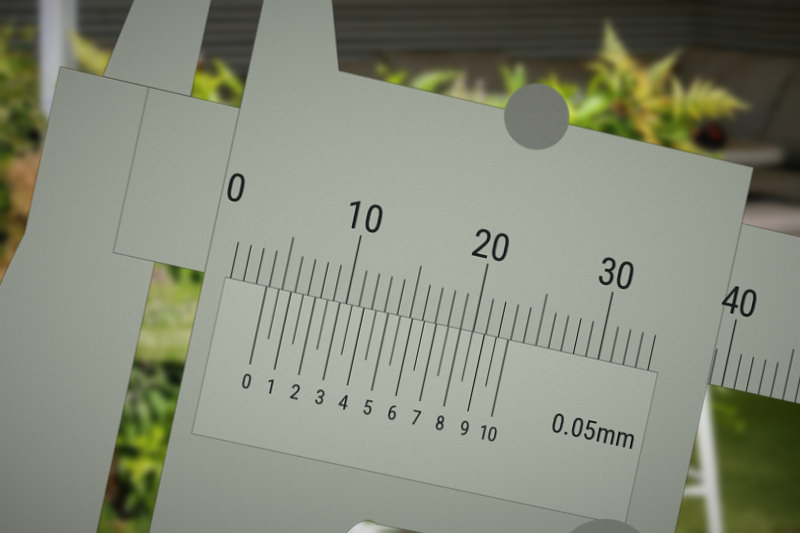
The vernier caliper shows 3.8 mm
